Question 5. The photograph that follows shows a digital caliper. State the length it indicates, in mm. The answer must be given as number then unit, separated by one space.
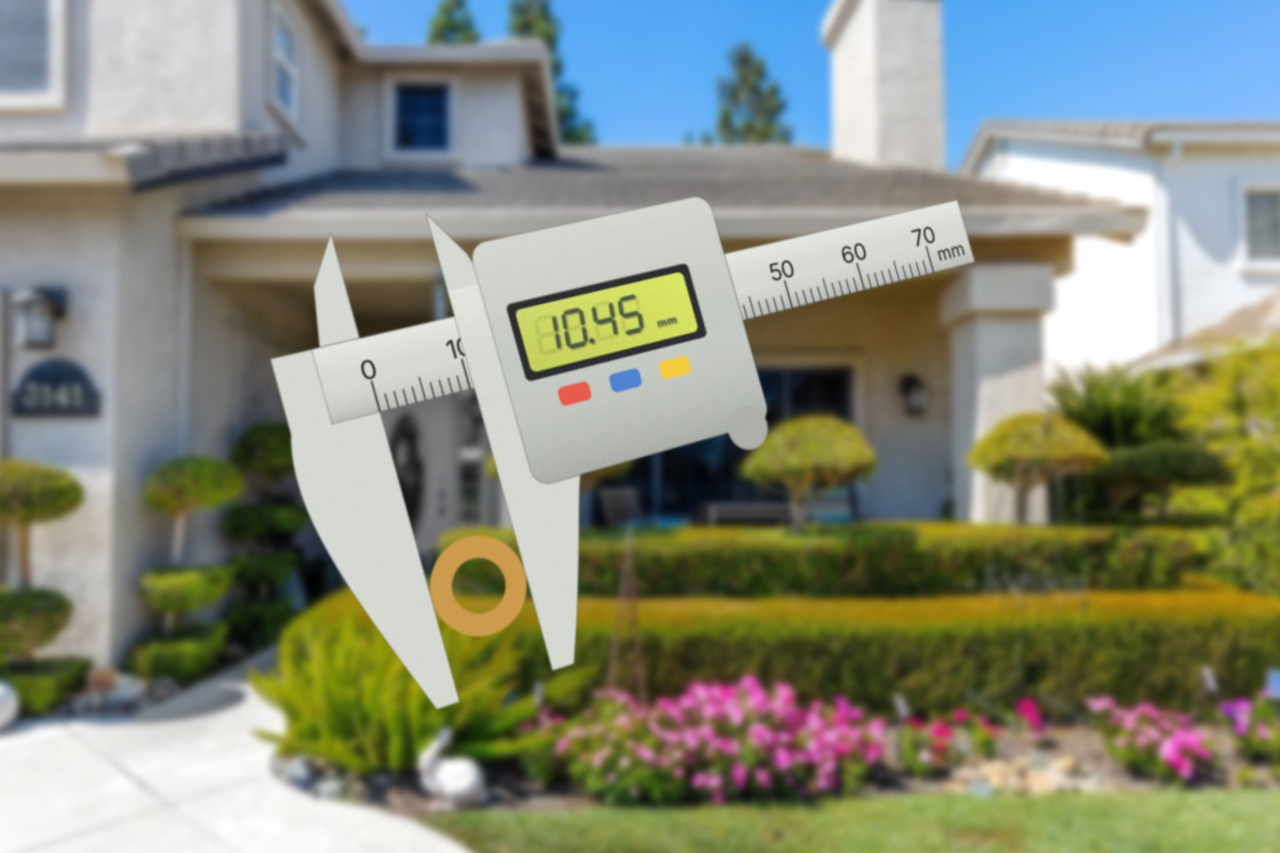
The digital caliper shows 10.45 mm
